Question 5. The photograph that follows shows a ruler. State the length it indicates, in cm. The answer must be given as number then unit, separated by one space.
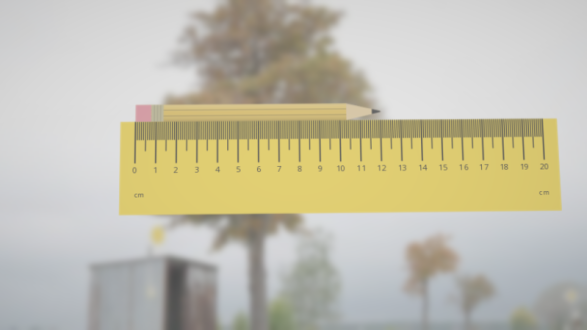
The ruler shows 12 cm
